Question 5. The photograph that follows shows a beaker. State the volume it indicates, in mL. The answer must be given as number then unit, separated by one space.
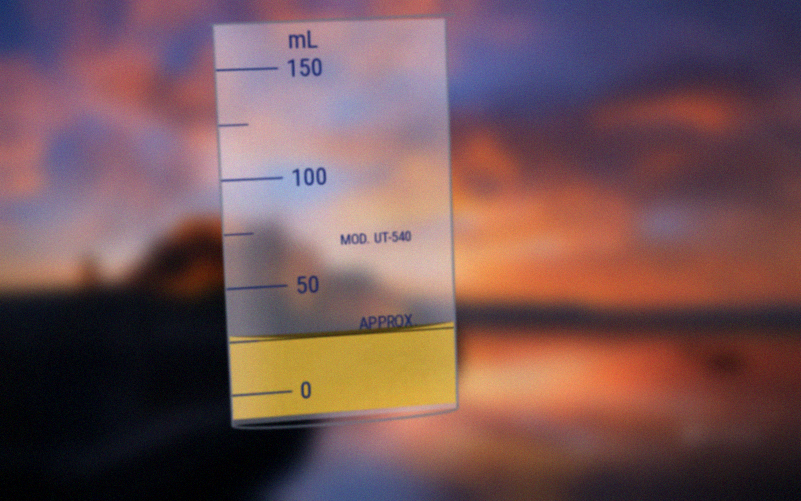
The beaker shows 25 mL
